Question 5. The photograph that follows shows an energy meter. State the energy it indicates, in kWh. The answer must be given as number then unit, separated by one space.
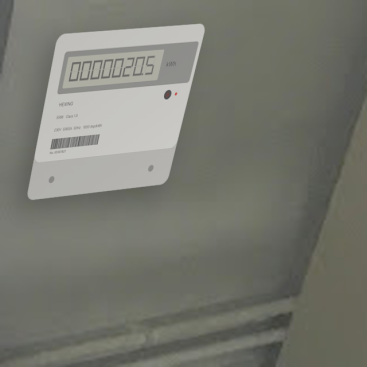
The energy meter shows 20.5 kWh
